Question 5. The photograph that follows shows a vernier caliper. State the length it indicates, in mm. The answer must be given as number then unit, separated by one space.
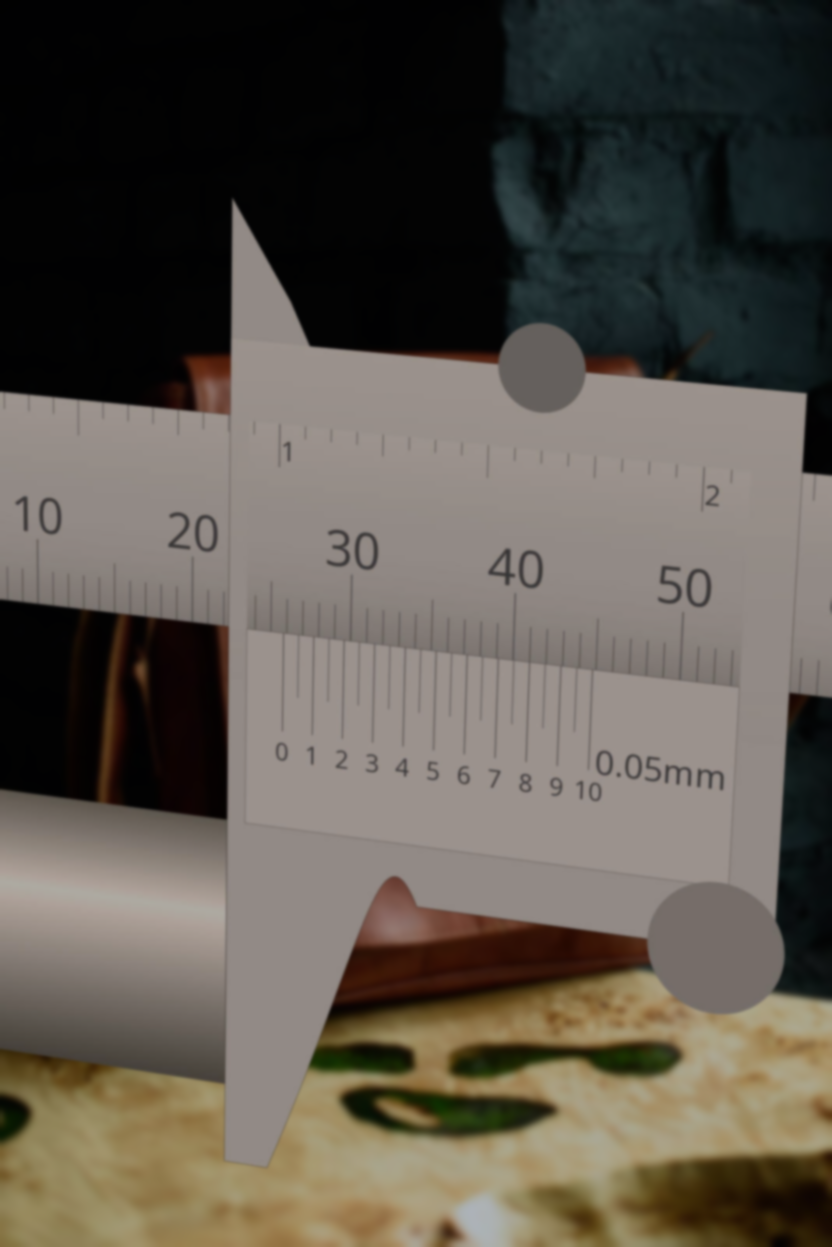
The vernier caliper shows 25.8 mm
